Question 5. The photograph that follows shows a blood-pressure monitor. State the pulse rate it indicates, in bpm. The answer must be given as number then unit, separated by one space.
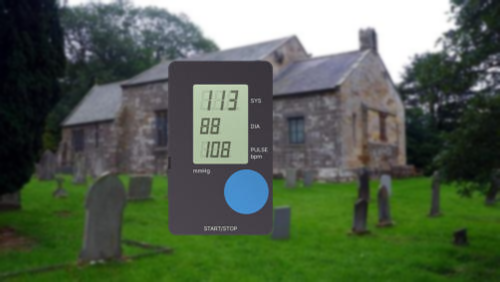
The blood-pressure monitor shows 108 bpm
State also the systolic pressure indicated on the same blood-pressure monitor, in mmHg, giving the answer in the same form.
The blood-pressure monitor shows 113 mmHg
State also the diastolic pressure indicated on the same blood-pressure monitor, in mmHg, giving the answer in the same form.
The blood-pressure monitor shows 88 mmHg
